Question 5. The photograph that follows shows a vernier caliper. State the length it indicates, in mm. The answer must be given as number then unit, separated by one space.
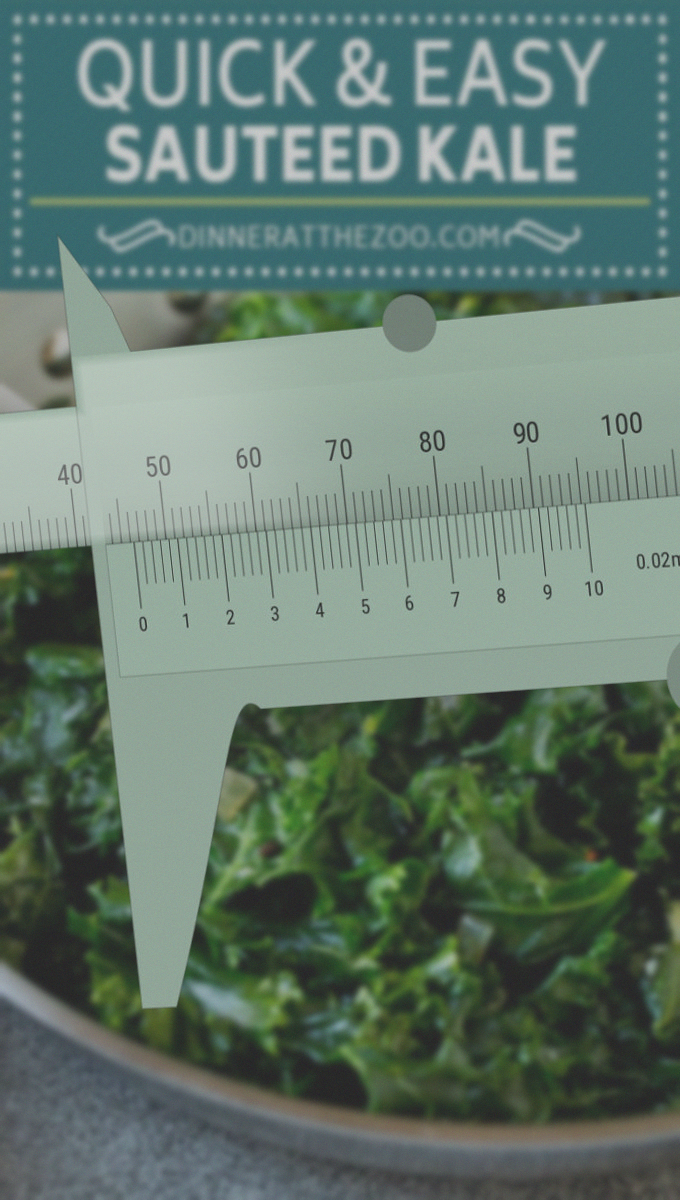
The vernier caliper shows 46.4 mm
